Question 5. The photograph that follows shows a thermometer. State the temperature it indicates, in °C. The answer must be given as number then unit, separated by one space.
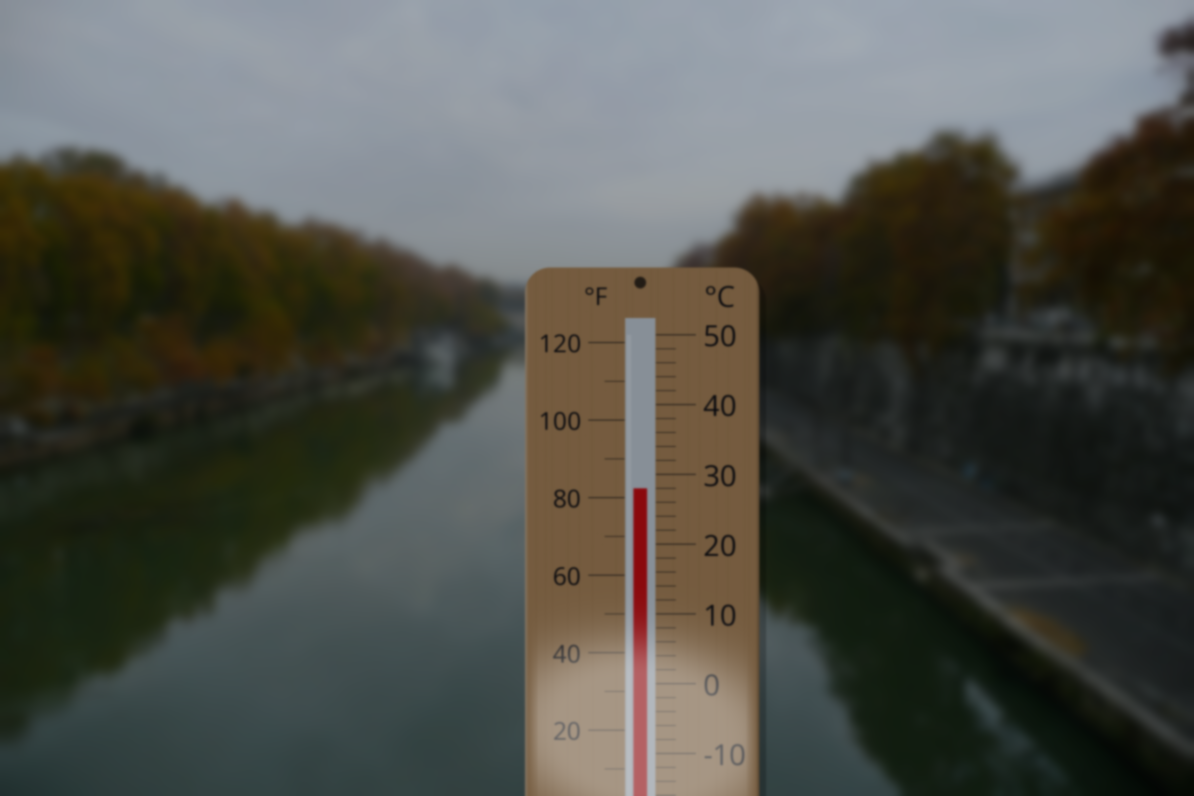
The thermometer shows 28 °C
